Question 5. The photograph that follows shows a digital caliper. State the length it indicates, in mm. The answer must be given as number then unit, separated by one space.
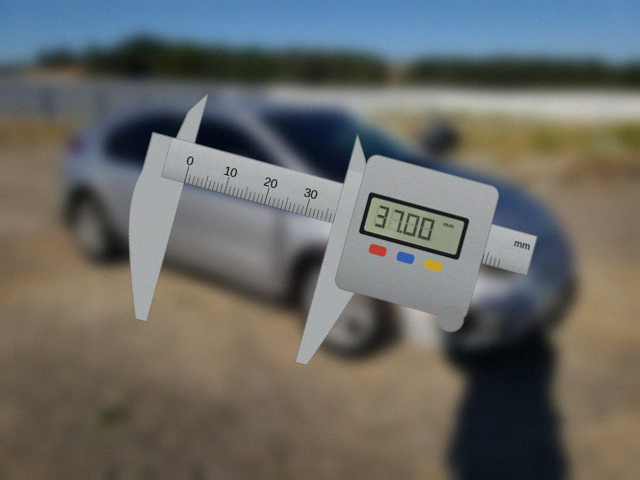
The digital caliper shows 37.00 mm
